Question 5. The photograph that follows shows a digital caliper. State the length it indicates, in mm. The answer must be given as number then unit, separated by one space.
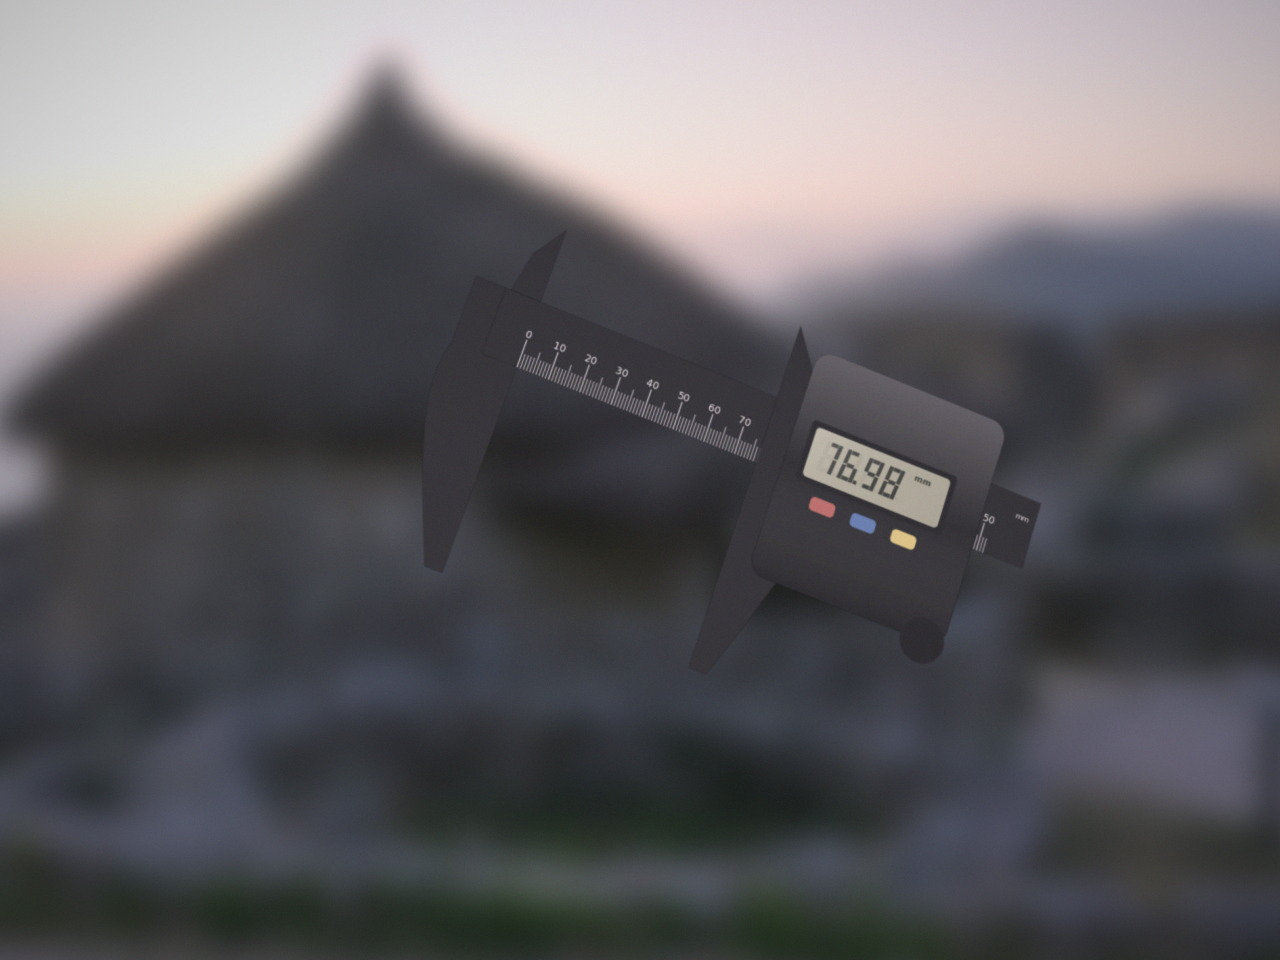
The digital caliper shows 76.98 mm
